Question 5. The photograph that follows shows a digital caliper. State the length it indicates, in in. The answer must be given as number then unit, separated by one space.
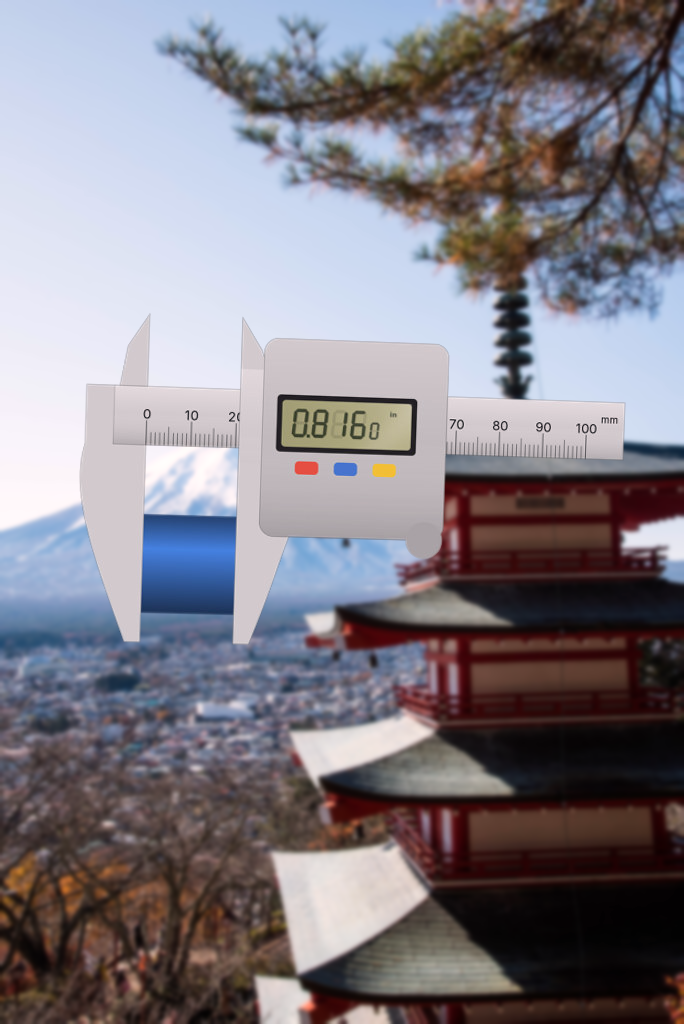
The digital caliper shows 0.8160 in
